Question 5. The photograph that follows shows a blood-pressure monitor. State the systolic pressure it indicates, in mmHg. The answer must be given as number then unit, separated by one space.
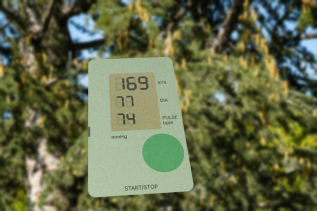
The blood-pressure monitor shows 169 mmHg
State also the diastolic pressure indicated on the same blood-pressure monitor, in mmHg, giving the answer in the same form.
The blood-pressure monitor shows 77 mmHg
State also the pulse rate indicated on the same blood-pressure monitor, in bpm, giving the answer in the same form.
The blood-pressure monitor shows 74 bpm
